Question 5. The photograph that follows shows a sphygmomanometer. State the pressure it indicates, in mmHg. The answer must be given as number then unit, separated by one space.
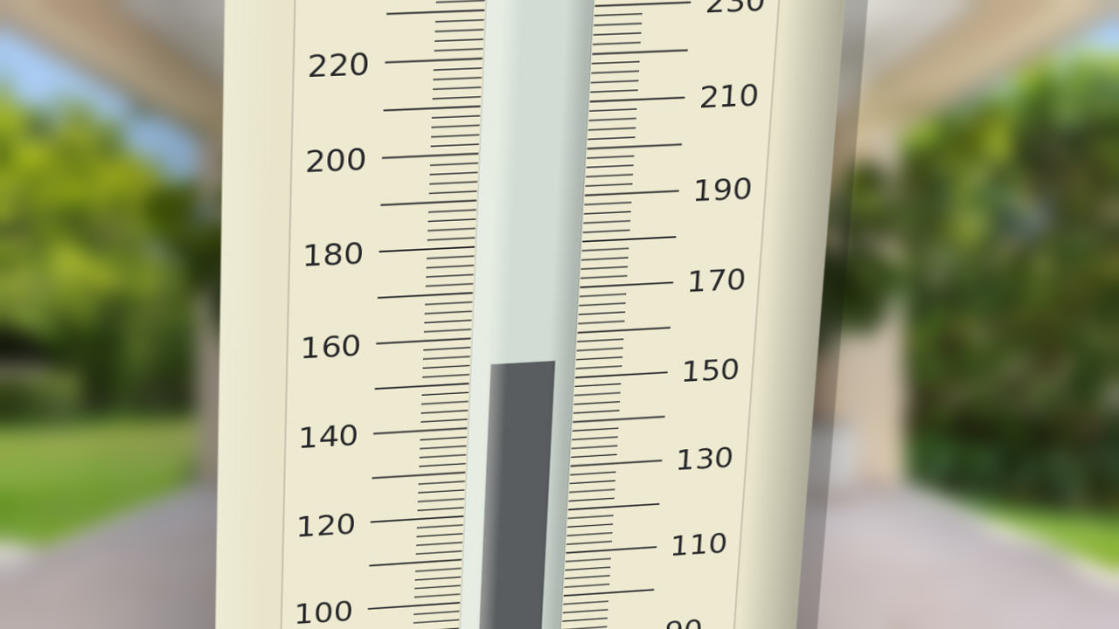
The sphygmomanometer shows 154 mmHg
